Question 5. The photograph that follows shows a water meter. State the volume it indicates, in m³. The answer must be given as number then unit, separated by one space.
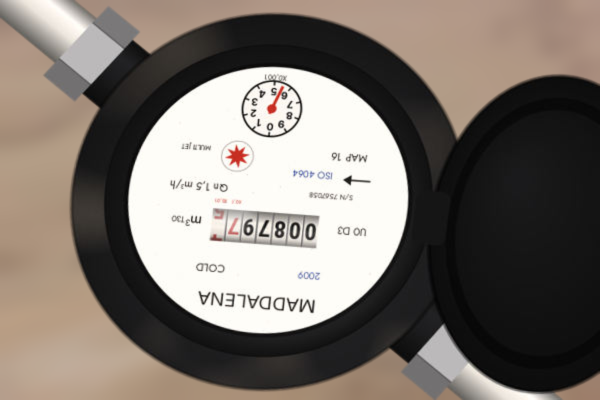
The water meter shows 879.745 m³
